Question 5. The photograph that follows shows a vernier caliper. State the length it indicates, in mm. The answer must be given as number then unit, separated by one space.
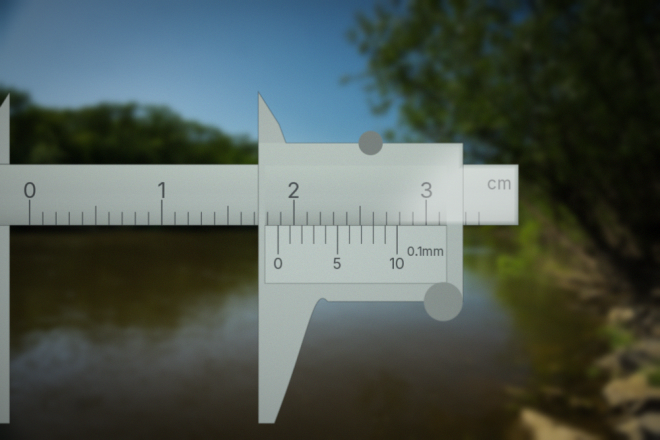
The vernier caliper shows 18.8 mm
